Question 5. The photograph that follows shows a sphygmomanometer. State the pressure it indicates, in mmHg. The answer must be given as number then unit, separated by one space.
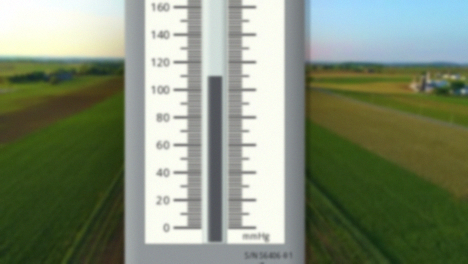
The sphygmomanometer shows 110 mmHg
